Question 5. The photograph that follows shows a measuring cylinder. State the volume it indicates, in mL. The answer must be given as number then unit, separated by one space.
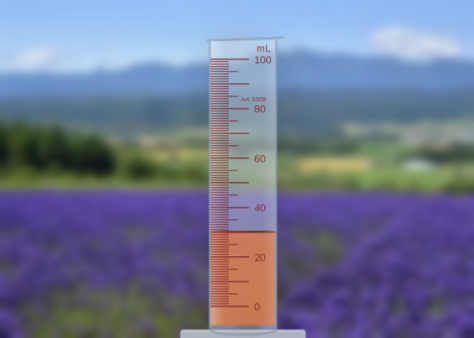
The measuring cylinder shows 30 mL
